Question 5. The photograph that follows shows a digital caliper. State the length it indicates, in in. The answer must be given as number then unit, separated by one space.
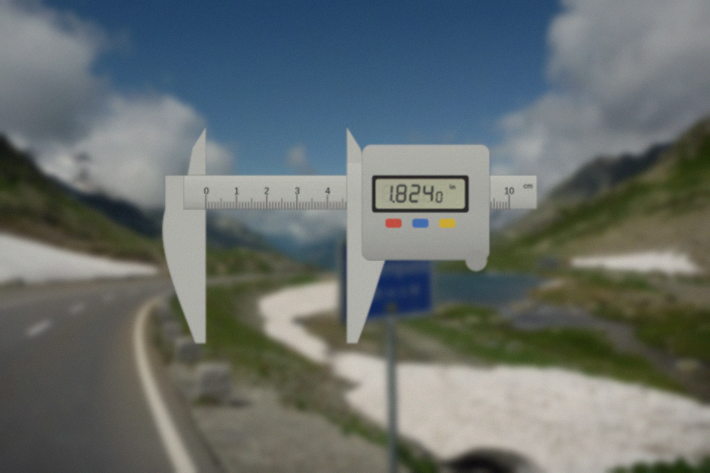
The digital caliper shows 1.8240 in
